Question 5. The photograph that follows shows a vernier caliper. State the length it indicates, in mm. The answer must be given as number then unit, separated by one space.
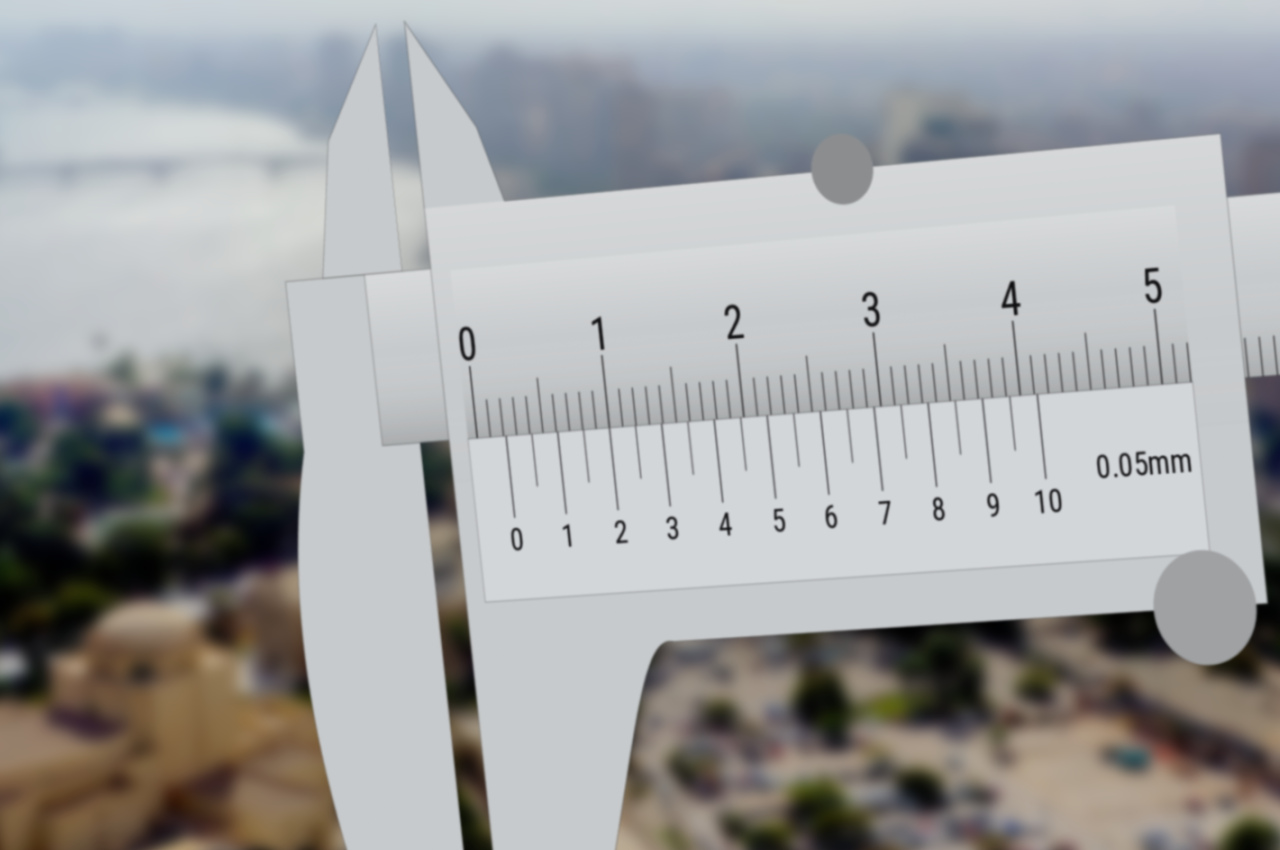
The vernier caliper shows 2.2 mm
